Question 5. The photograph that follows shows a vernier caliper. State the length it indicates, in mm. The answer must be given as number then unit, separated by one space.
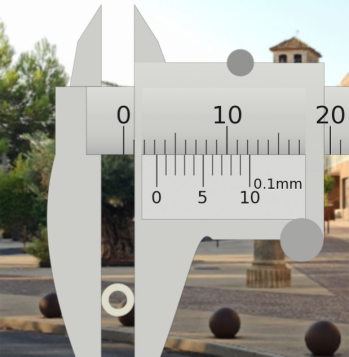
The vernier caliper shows 3.2 mm
